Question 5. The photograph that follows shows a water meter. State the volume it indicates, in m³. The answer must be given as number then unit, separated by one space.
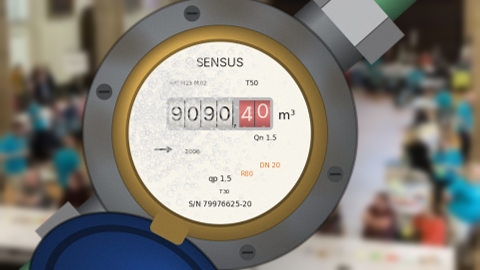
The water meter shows 9090.40 m³
